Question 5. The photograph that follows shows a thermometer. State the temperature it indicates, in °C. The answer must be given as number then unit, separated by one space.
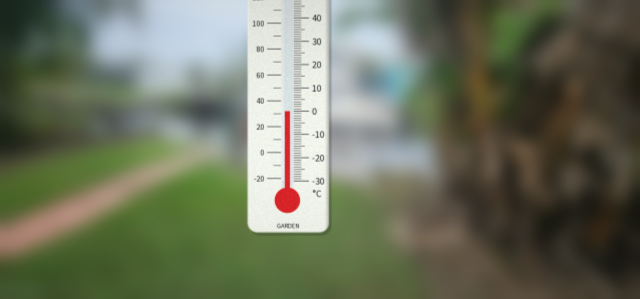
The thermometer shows 0 °C
